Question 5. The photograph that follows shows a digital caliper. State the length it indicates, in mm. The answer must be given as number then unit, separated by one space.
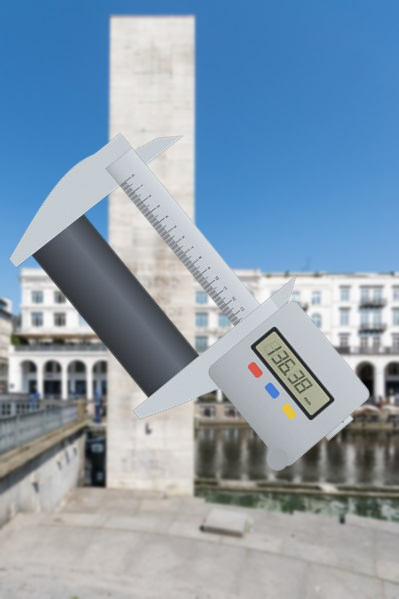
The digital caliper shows 136.38 mm
